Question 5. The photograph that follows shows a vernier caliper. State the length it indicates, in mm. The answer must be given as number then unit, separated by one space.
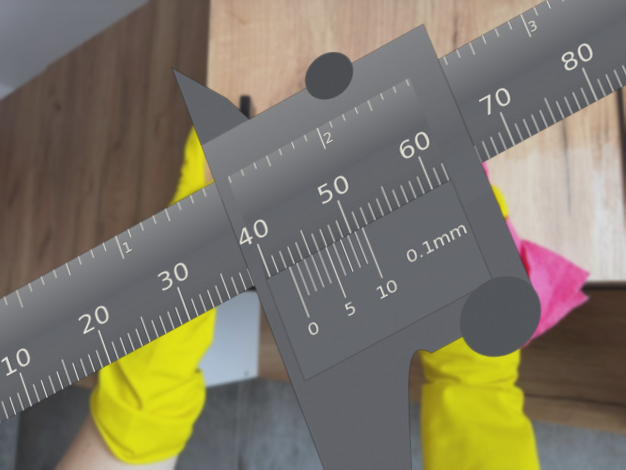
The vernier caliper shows 42.4 mm
